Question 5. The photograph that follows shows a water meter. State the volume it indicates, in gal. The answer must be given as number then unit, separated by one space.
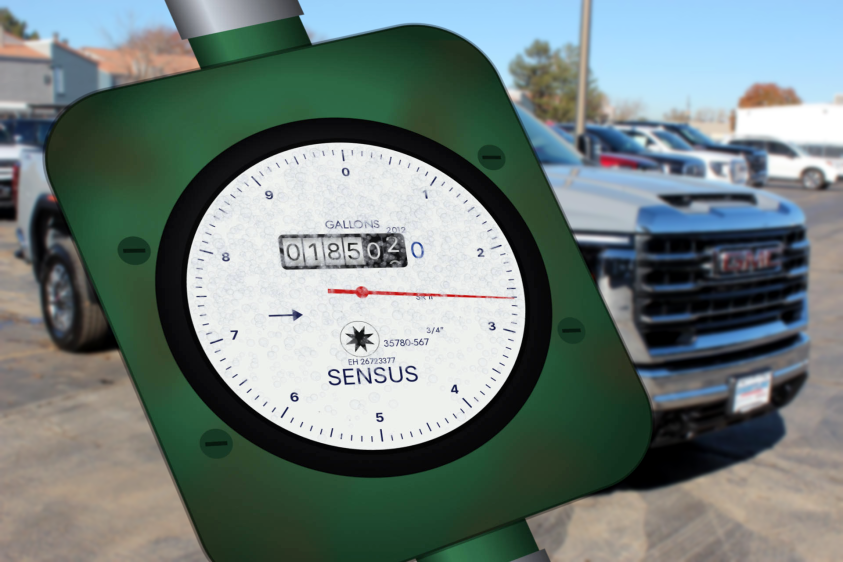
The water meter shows 185022.6 gal
